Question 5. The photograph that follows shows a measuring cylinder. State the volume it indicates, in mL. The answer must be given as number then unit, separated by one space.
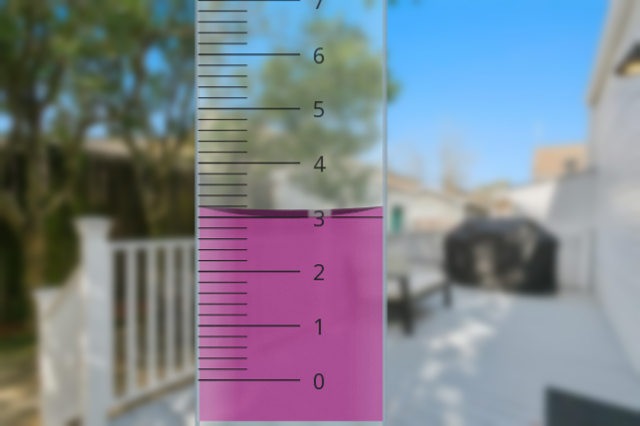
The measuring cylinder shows 3 mL
